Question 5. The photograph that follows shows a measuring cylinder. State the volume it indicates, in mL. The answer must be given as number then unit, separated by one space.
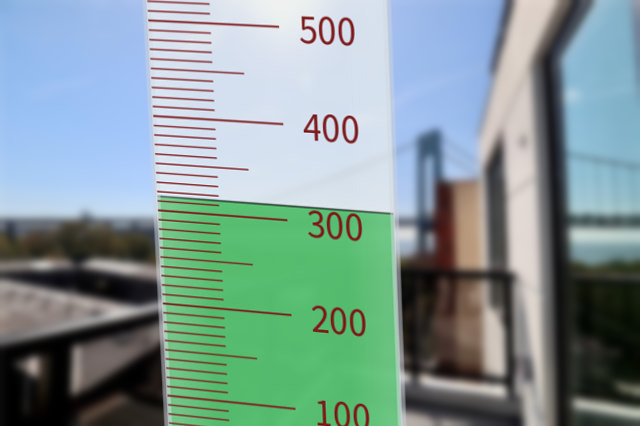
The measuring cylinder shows 315 mL
